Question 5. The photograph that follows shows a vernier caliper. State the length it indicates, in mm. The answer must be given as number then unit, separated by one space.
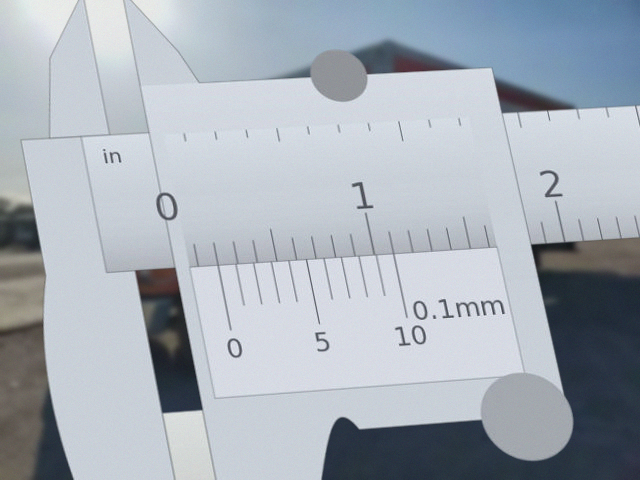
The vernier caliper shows 2.0 mm
